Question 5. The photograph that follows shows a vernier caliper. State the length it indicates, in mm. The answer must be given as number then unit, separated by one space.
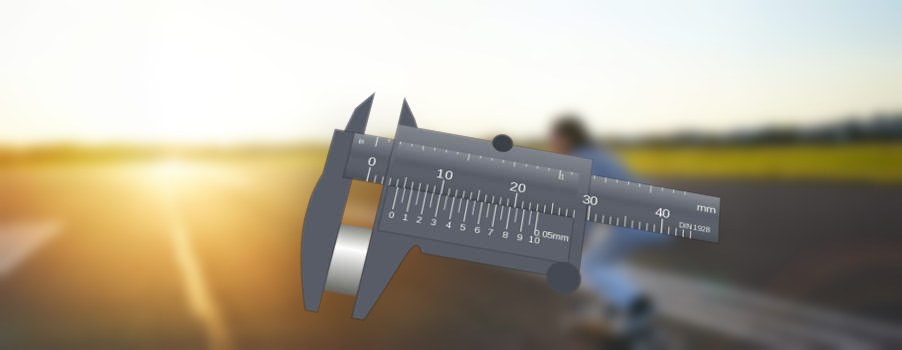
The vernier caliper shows 4.2 mm
